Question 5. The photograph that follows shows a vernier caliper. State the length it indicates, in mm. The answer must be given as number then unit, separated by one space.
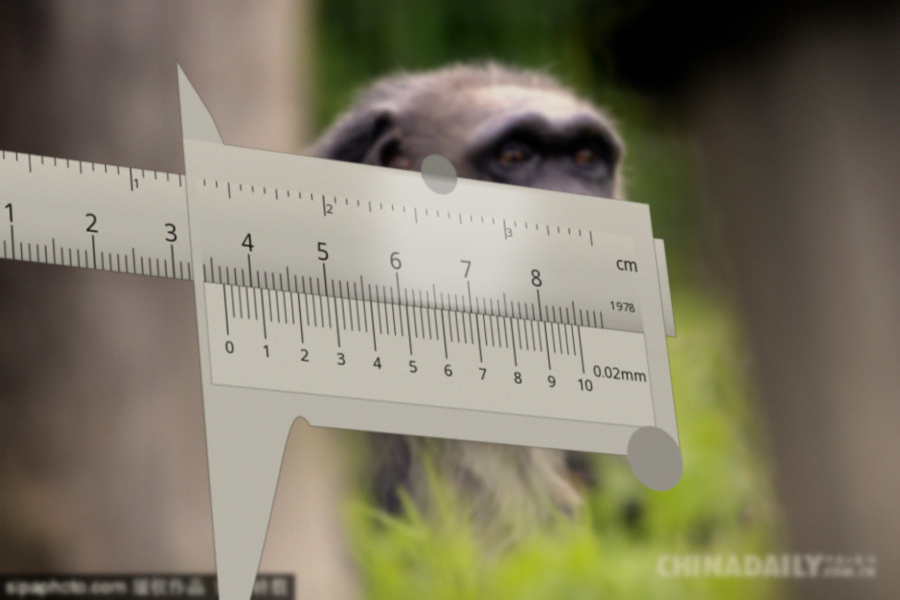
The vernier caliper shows 36.4 mm
